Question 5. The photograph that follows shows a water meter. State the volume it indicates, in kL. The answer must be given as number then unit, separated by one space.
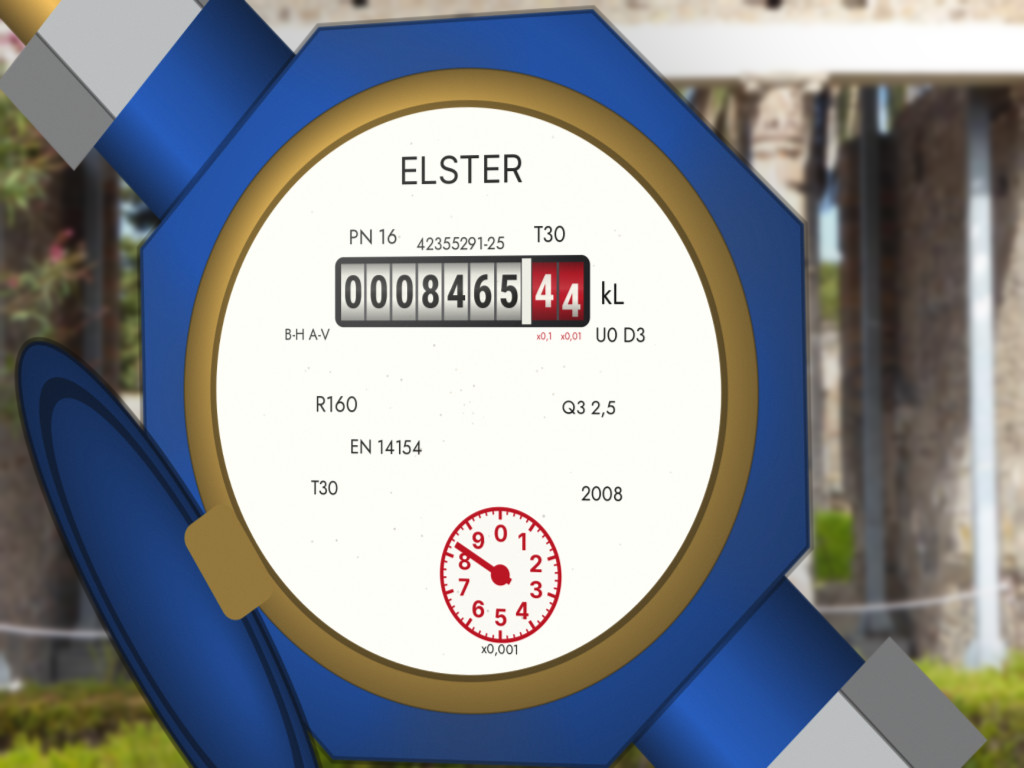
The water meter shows 8465.438 kL
